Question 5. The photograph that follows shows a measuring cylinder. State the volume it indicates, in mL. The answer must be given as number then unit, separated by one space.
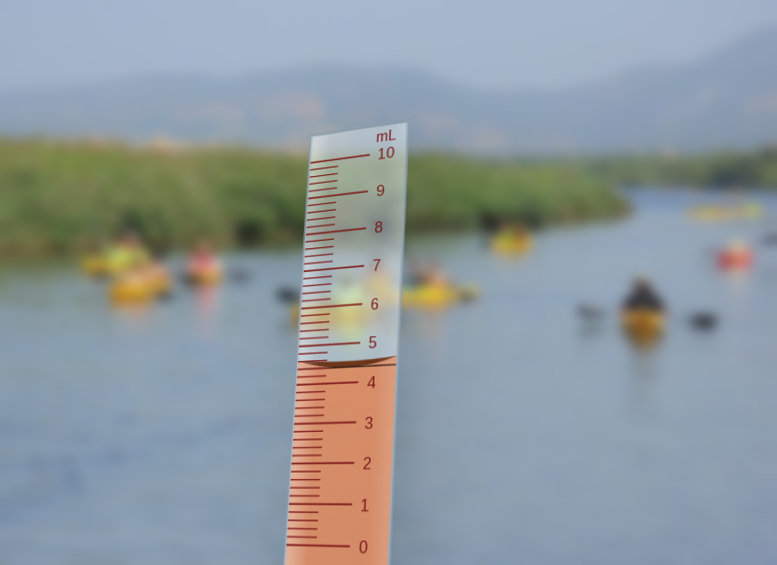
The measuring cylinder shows 4.4 mL
